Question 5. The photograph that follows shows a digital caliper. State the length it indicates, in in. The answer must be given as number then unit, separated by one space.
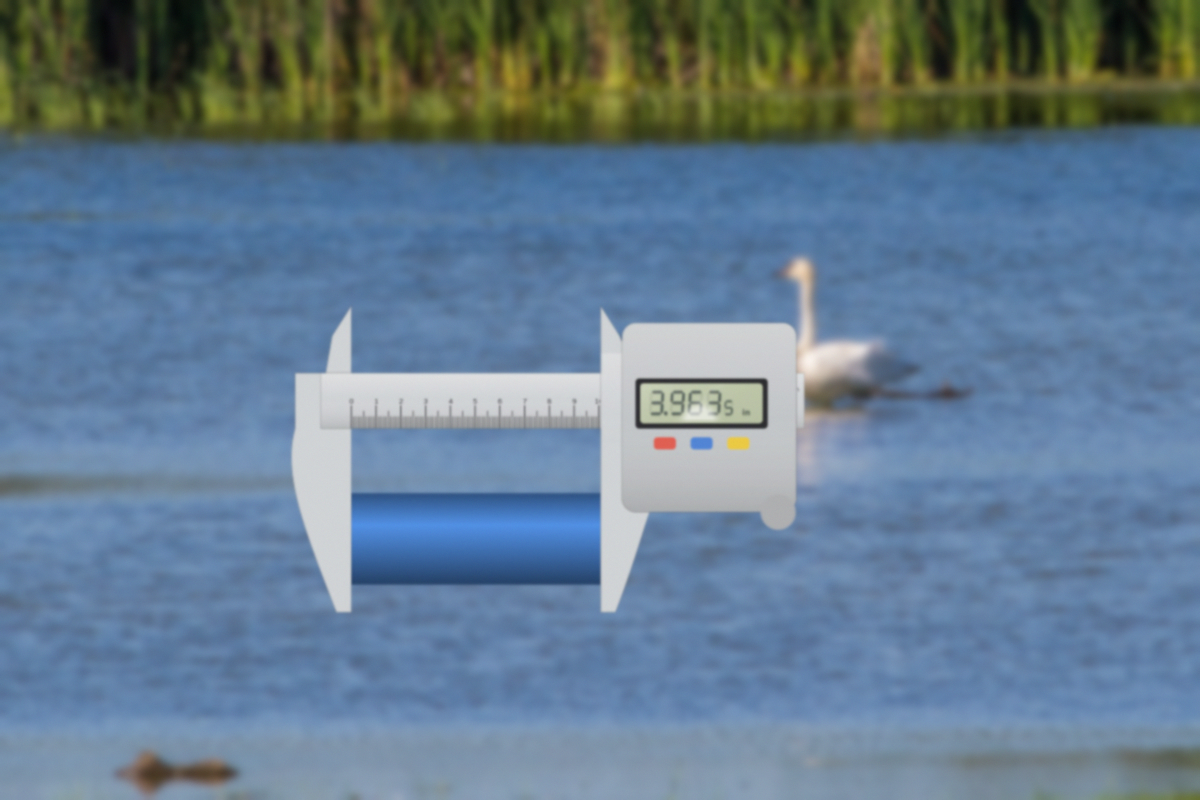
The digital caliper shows 3.9635 in
